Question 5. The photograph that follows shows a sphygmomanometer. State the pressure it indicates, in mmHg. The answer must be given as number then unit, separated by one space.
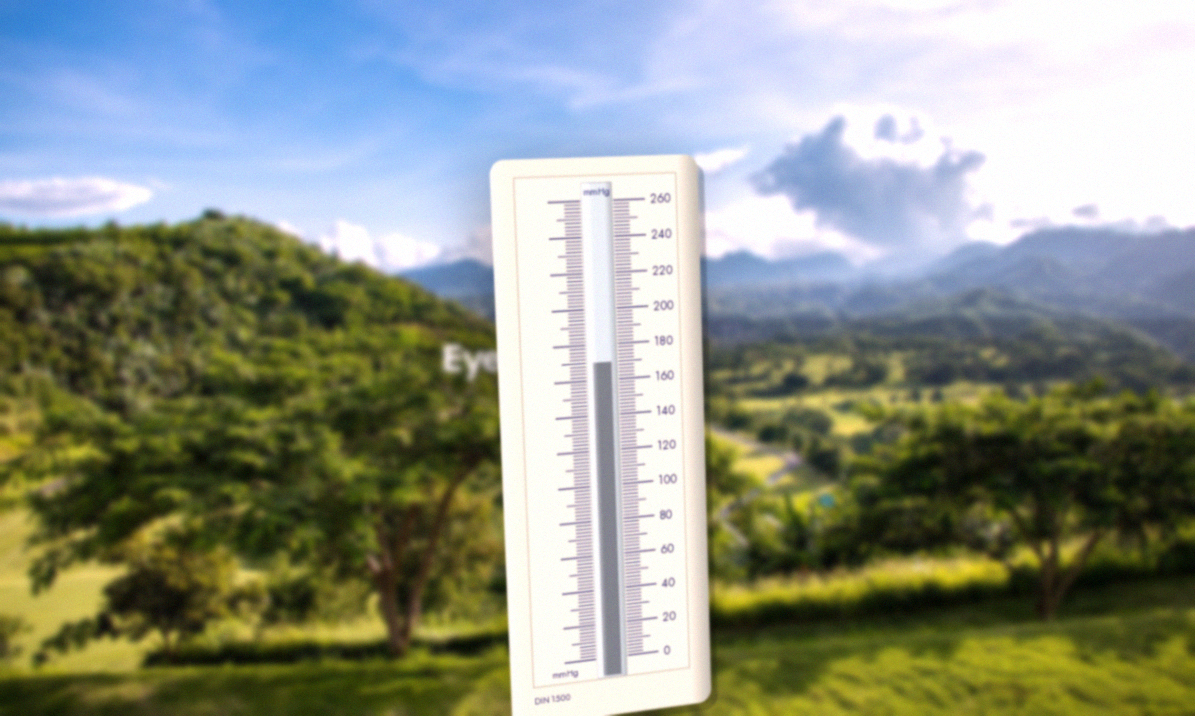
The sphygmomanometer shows 170 mmHg
